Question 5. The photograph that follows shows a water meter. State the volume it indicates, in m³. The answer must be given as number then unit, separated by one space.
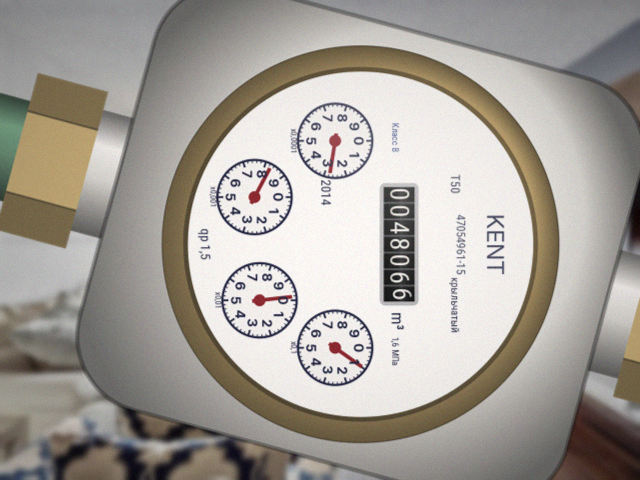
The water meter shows 48066.0982 m³
